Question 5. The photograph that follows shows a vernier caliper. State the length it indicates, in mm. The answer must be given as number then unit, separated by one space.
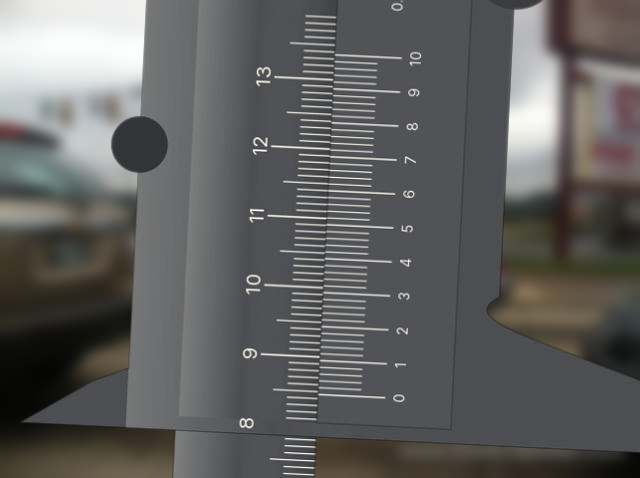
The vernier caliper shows 84.6 mm
